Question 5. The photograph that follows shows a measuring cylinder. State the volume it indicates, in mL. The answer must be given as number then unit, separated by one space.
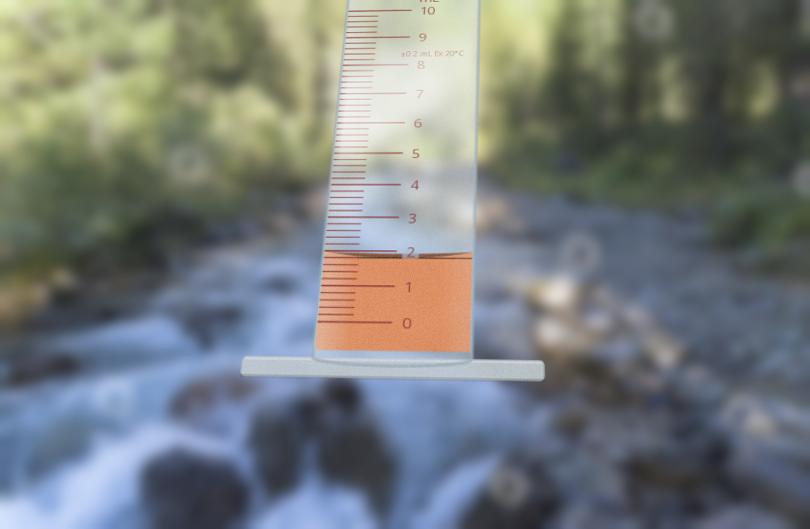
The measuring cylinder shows 1.8 mL
